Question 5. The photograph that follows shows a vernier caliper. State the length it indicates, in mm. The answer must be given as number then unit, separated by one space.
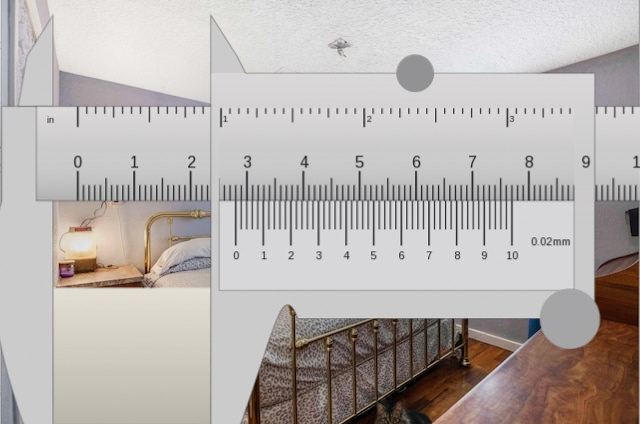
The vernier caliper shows 28.0 mm
